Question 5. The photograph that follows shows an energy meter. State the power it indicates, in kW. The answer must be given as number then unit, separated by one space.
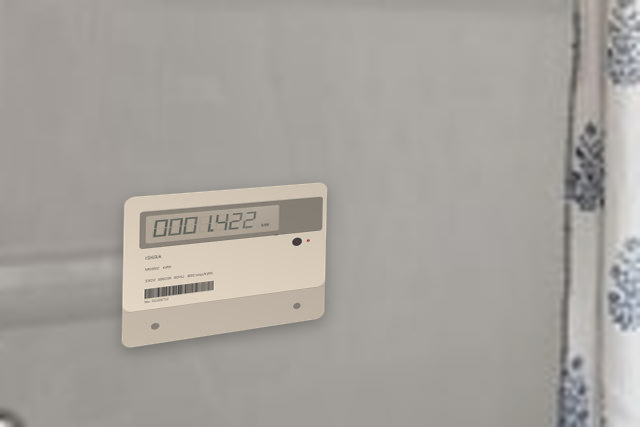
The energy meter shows 1.422 kW
